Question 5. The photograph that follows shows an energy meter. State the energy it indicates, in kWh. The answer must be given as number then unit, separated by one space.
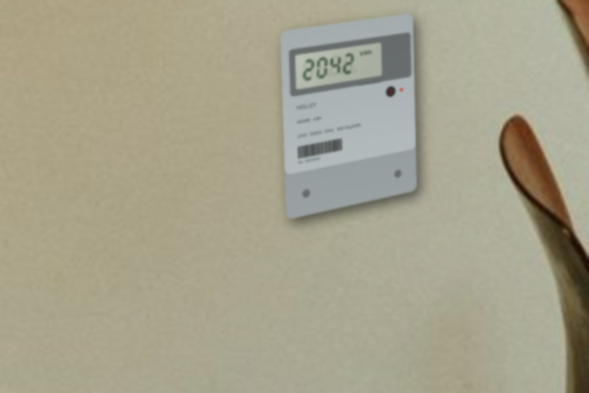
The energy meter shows 2042 kWh
